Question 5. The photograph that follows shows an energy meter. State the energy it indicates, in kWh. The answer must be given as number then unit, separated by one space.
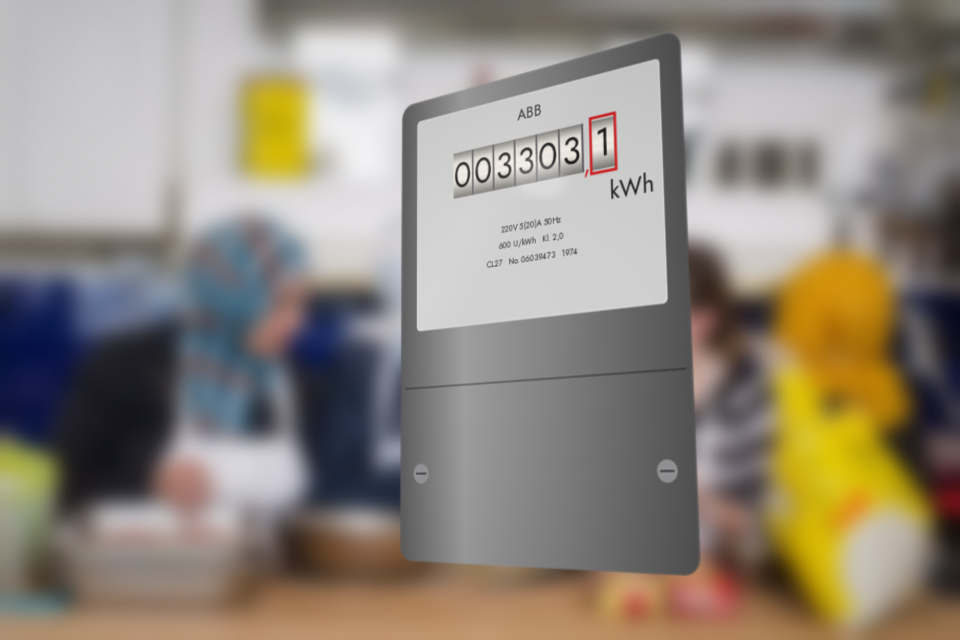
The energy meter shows 3303.1 kWh
